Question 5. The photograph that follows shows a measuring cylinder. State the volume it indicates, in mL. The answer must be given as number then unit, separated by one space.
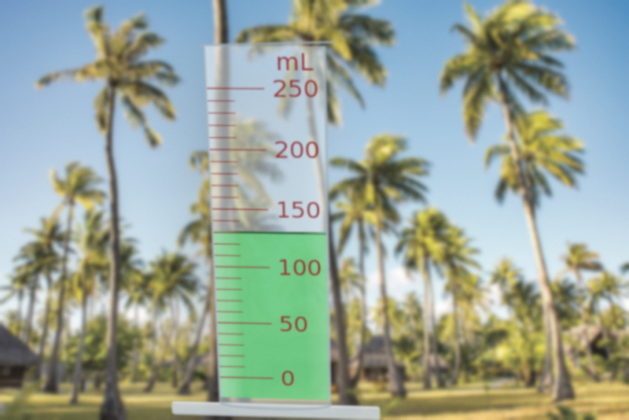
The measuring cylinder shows 130 mL
